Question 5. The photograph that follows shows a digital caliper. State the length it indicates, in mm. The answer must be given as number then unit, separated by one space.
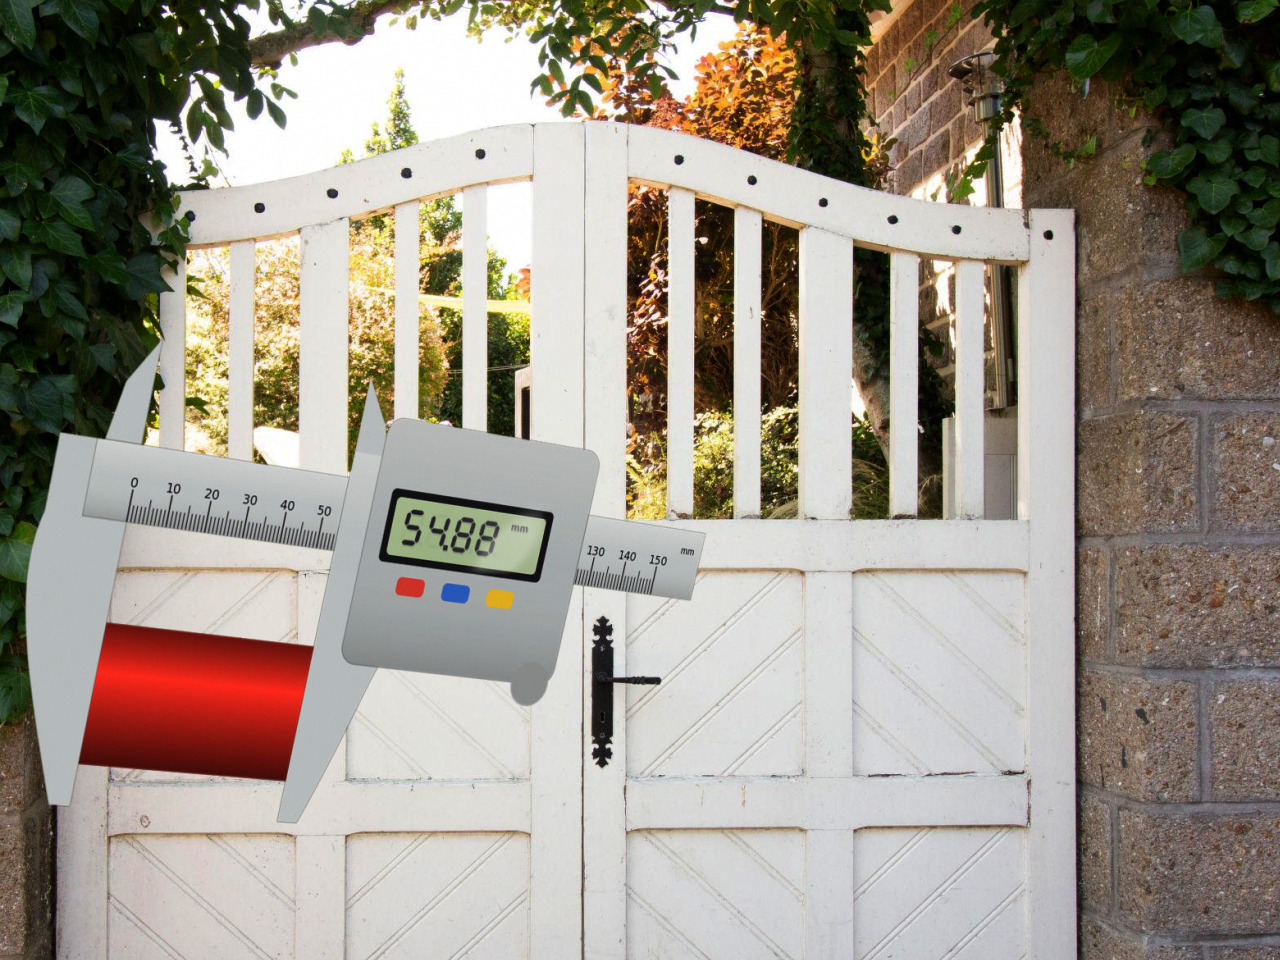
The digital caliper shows 54.88 mm
